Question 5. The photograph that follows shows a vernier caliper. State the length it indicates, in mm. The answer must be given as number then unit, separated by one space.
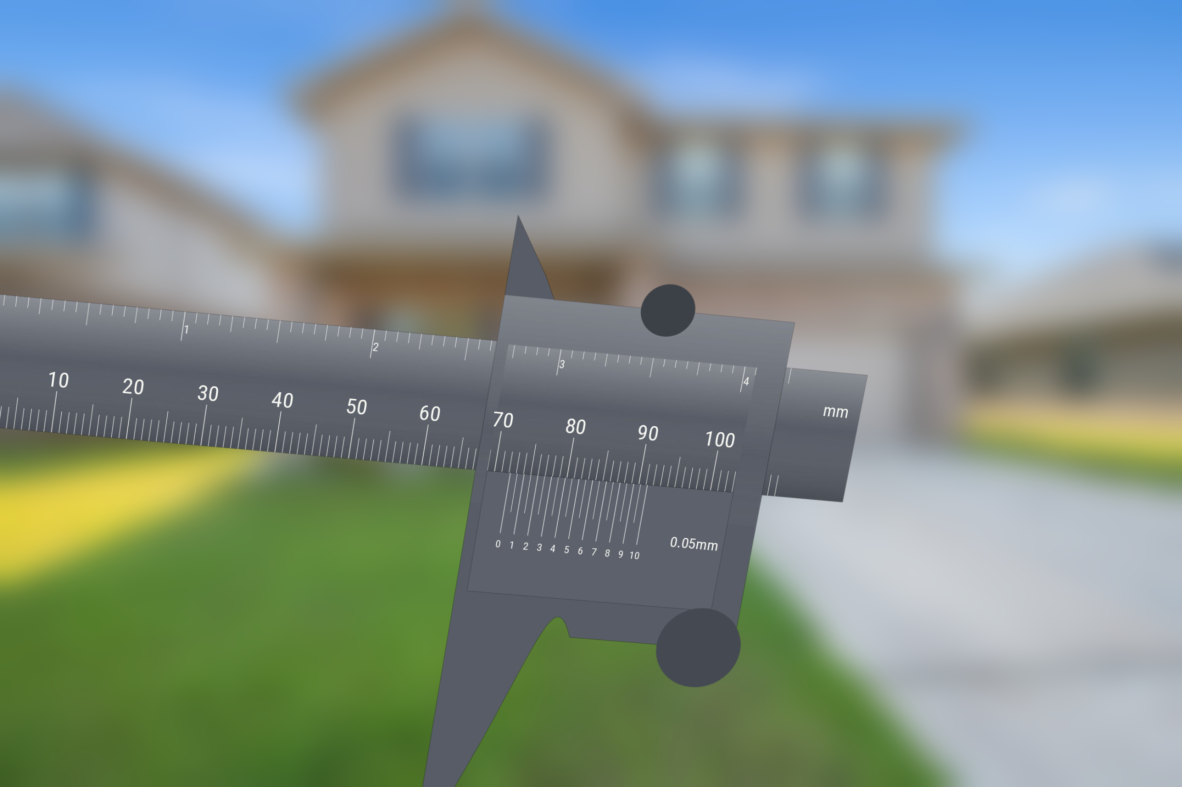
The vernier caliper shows 72.2 mm
